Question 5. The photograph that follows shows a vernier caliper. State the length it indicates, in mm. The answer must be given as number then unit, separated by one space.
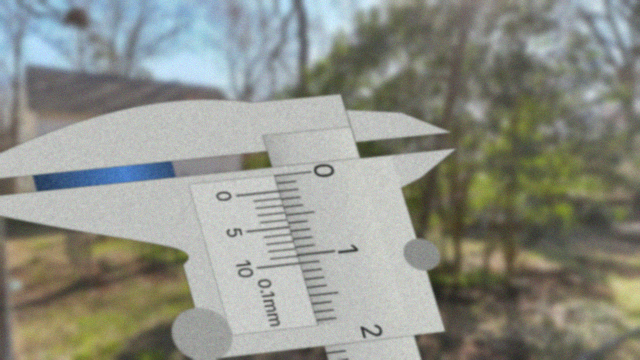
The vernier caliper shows 2.0 mm
